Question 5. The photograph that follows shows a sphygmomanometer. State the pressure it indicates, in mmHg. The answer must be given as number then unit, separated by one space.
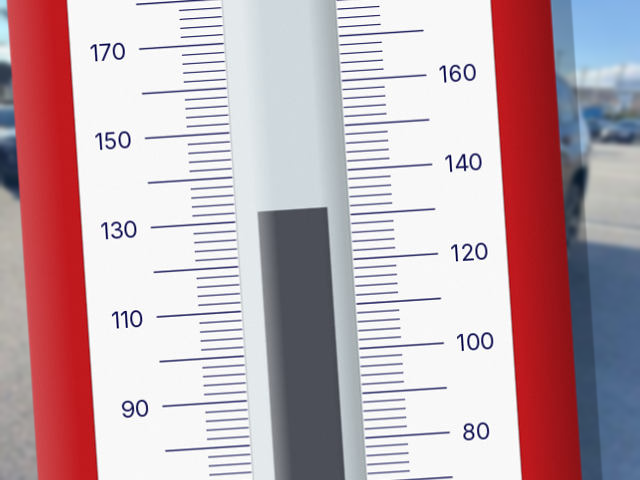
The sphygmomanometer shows 132 mmHg
